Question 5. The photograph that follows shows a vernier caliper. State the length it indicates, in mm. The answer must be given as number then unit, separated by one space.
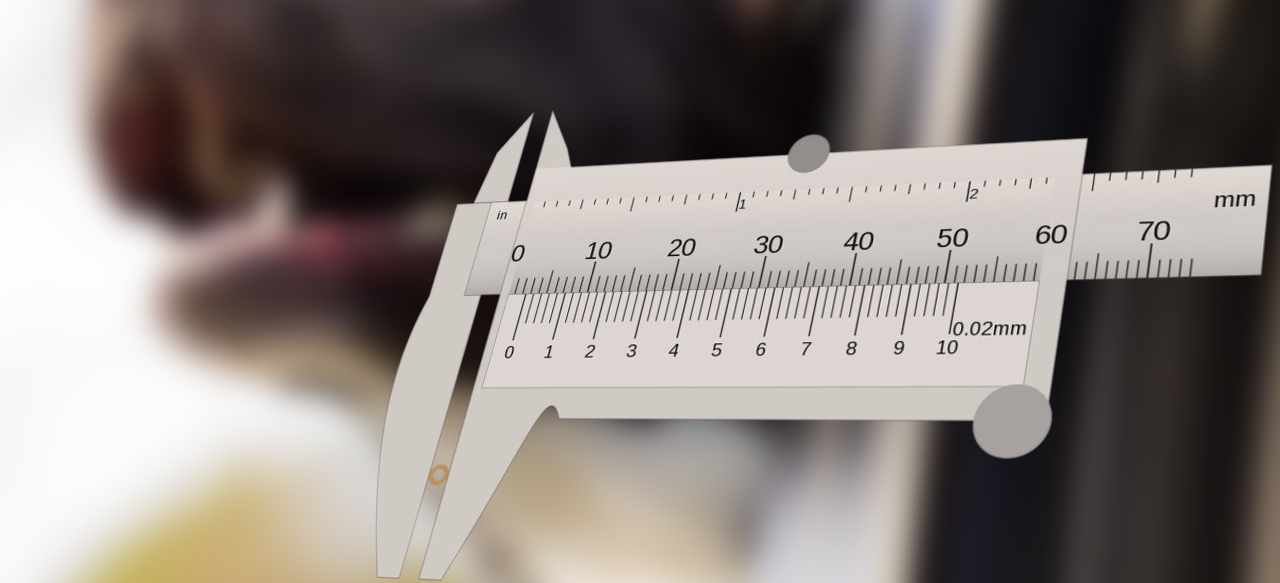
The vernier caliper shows 2.4 mm
